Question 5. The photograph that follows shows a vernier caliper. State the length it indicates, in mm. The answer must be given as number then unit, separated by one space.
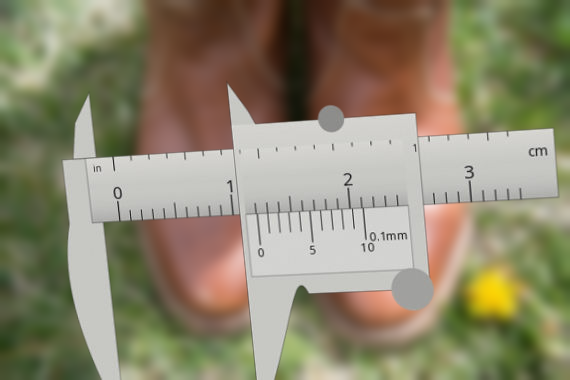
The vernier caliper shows 12.1 mm
